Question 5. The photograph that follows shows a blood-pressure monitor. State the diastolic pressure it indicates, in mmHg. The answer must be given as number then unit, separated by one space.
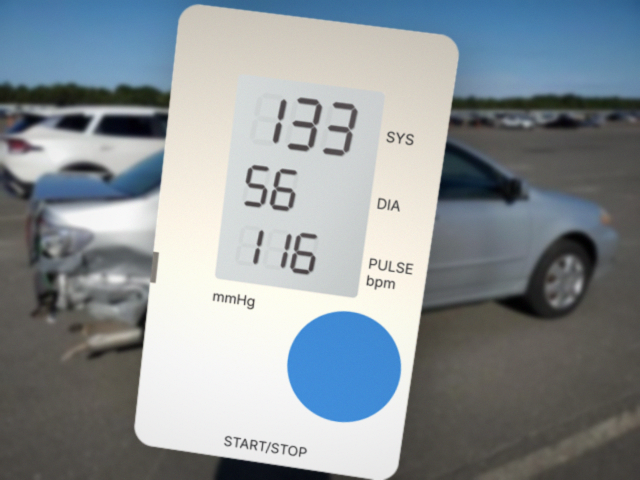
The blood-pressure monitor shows 56 mmHg
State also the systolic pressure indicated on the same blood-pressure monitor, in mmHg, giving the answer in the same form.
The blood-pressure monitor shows 133 mmHg
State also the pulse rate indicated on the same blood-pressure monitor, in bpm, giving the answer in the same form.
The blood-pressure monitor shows 116 bpm
